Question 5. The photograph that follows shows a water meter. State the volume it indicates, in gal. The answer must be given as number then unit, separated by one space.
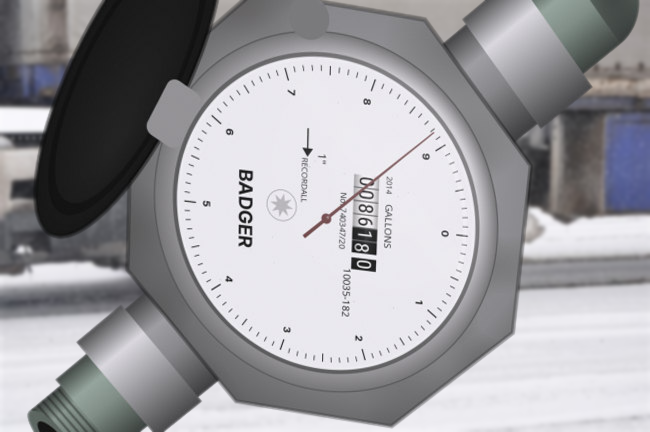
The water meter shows 86178.8 gal
